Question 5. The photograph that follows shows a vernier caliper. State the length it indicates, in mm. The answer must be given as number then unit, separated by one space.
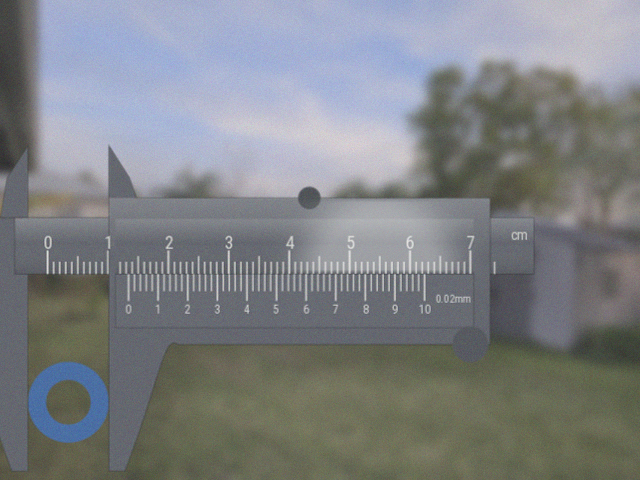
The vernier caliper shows 13.4 mm
